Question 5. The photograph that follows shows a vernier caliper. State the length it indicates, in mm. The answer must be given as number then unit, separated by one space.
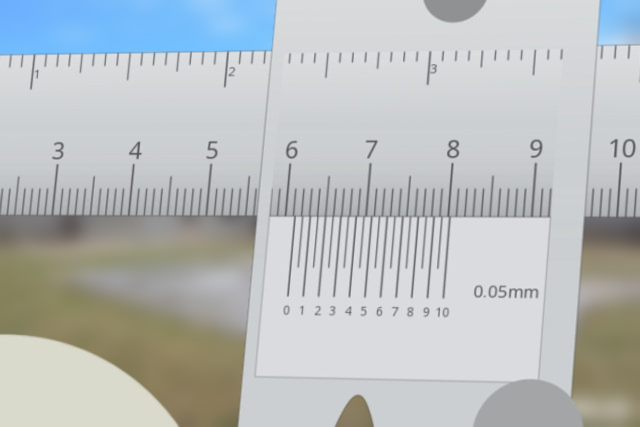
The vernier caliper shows 61.2 mm
